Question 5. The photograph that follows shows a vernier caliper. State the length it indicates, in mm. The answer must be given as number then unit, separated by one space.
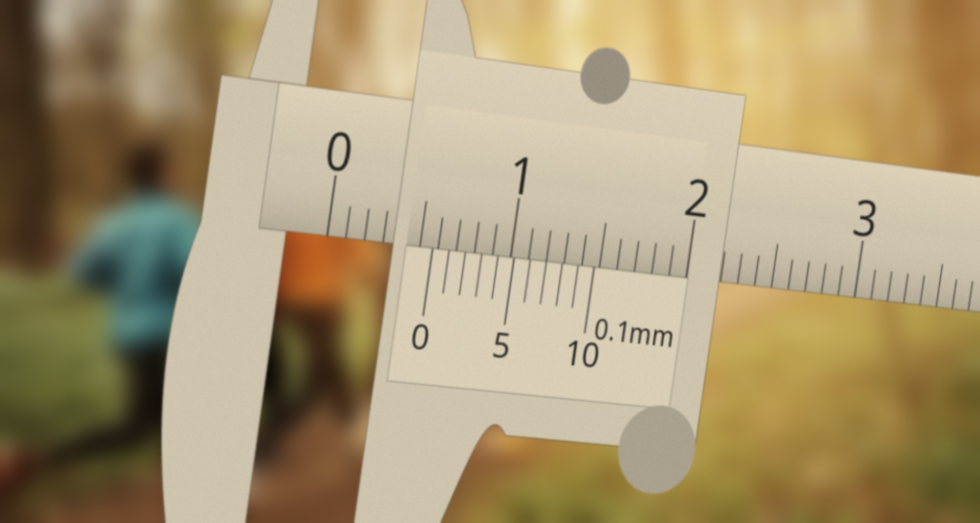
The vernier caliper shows 5.7 mm
